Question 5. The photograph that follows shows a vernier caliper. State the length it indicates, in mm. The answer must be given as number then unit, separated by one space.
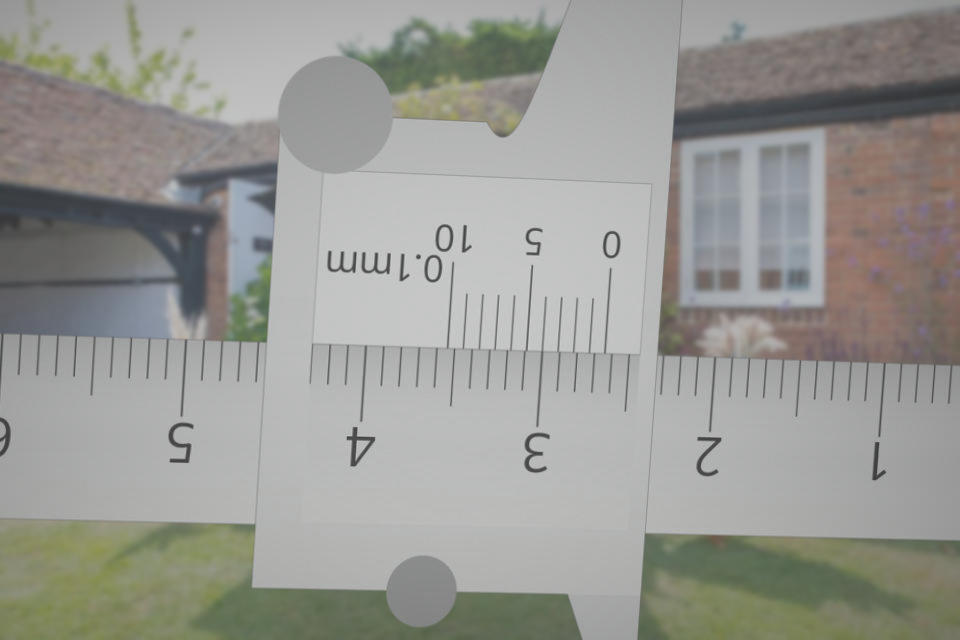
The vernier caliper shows 26.4 mm
